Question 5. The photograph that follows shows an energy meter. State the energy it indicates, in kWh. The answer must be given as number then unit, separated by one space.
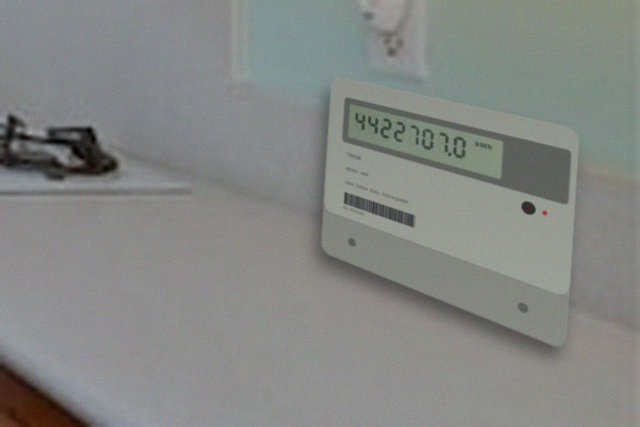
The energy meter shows 4422707.0 kWh
